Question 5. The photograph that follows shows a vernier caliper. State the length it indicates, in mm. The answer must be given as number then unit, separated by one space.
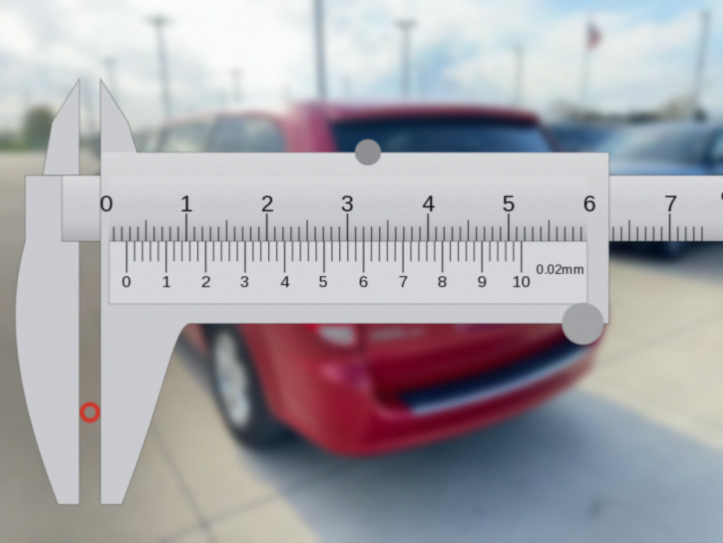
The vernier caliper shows 2.6 mm
